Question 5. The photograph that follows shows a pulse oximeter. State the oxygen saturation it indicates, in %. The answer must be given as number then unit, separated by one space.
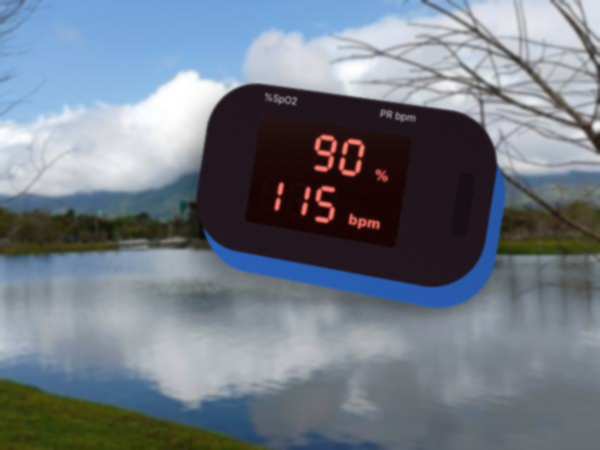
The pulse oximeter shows 90 %
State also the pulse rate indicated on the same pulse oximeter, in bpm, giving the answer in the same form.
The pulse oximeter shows 115 bpm
